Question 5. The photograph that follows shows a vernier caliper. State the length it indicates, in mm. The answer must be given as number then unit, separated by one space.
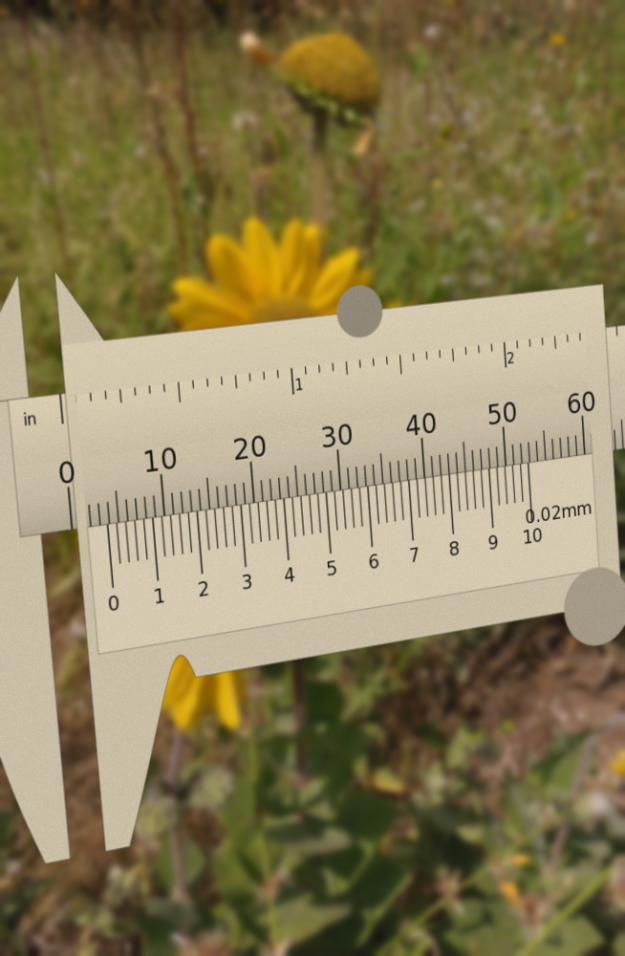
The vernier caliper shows 3.8 mm
